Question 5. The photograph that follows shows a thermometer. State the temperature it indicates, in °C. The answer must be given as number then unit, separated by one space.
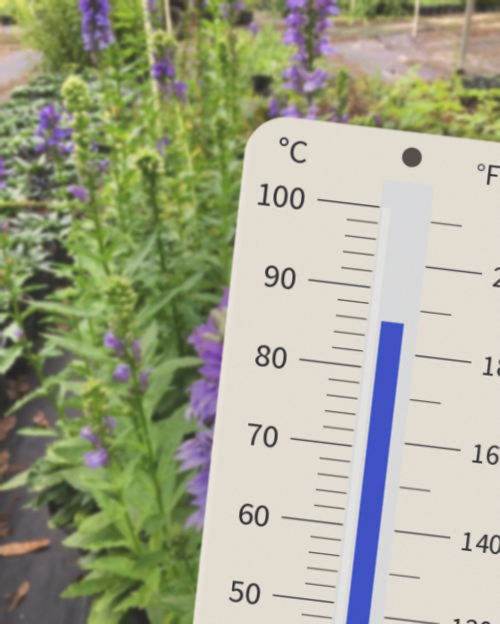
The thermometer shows 86 °C
